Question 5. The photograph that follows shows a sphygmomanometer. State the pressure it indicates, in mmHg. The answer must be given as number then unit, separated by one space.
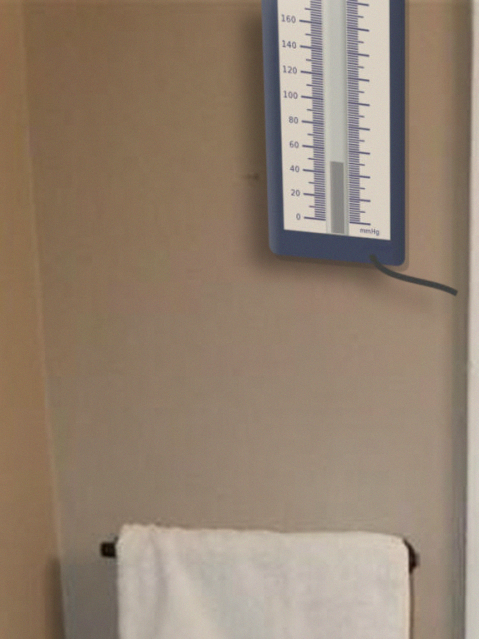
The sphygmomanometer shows 50 mmHg
